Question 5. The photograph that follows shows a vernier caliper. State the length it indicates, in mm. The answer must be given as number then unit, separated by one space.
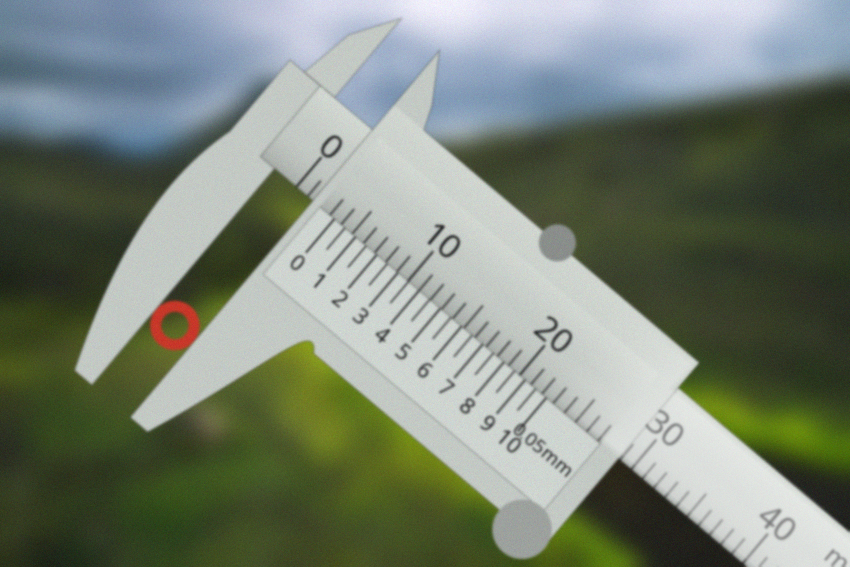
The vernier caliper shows 3.4 mm
